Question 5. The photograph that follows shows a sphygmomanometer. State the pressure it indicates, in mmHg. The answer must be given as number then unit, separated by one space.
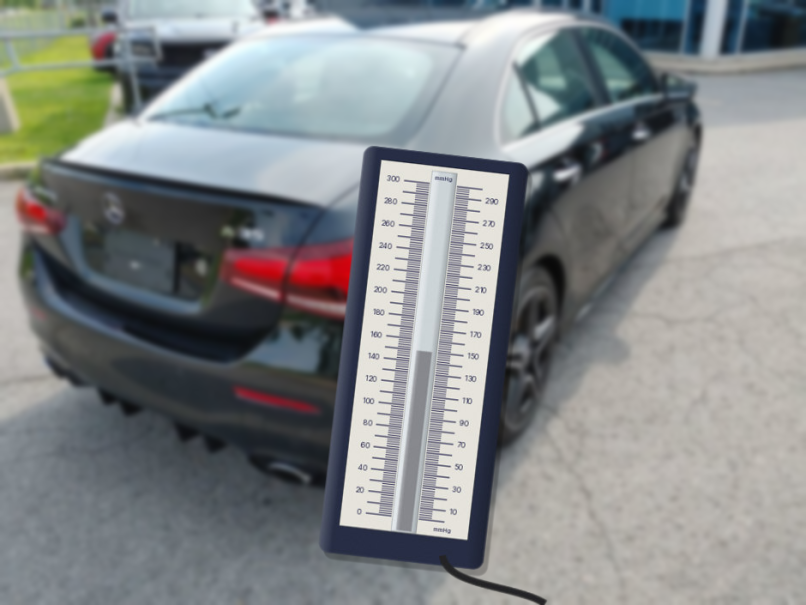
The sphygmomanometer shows 150 mmHg
